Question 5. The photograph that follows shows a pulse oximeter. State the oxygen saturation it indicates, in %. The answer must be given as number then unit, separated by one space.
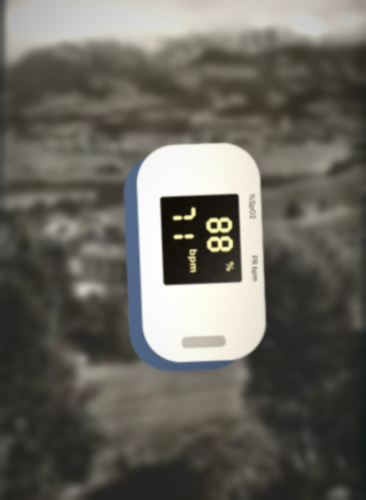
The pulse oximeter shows 88 %
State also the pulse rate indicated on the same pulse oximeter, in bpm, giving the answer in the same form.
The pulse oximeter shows 71 bpm
